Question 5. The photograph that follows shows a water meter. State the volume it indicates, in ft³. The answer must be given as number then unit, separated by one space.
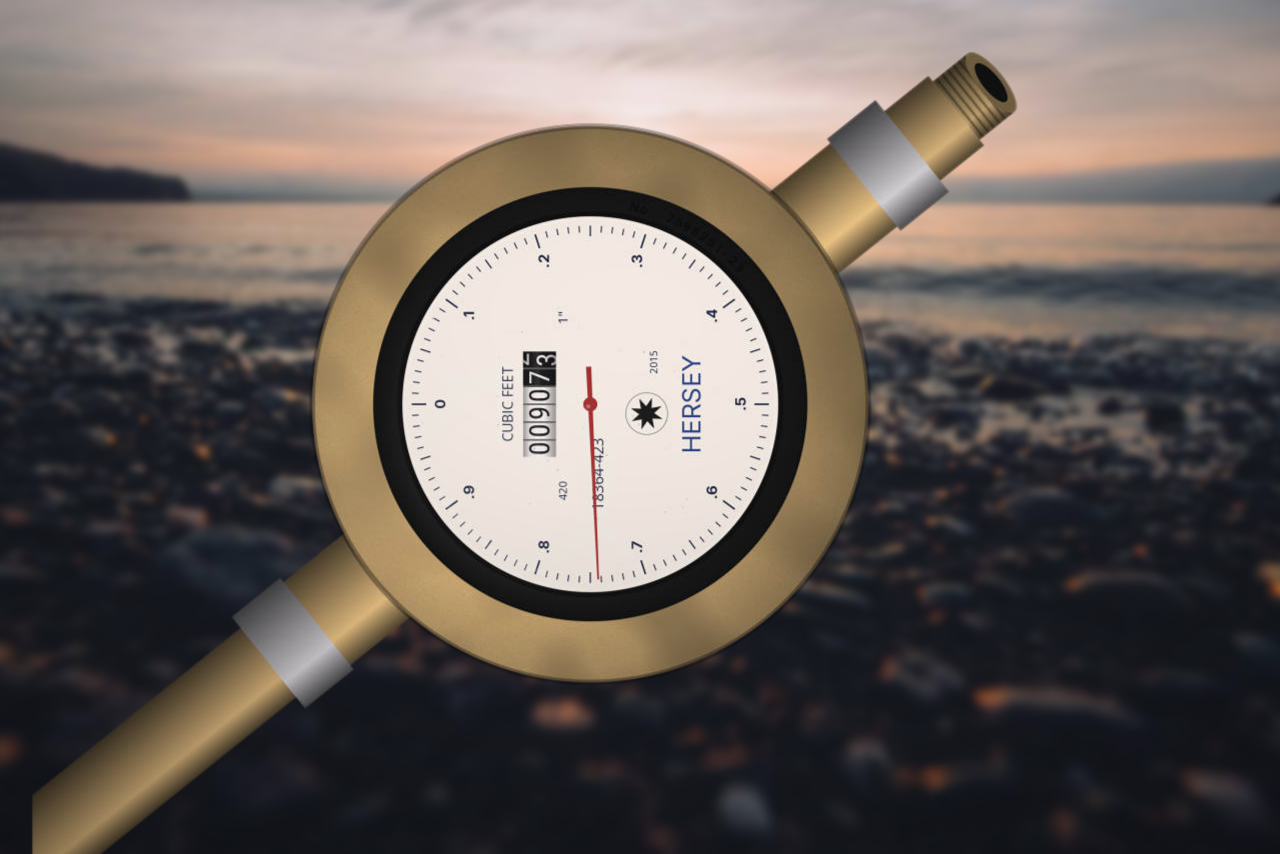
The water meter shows 9072.74 ft³
